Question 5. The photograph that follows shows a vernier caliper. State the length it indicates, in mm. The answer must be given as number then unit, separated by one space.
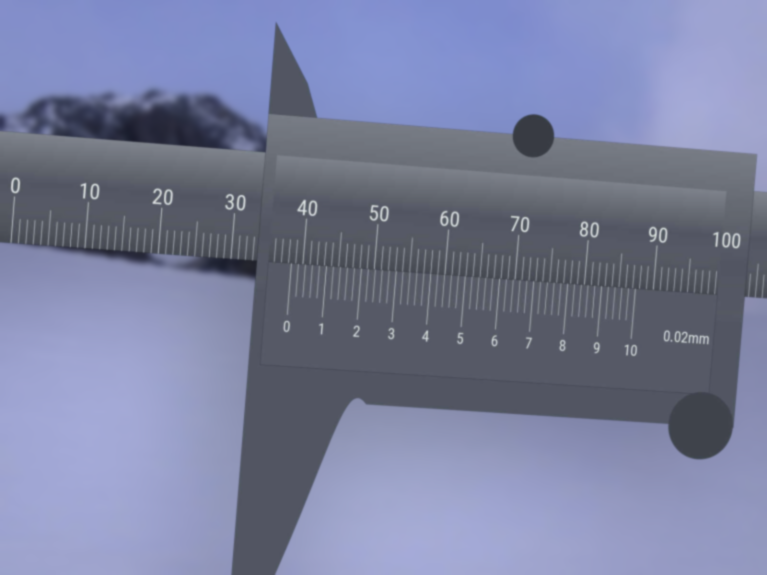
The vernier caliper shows 38.4 mm
